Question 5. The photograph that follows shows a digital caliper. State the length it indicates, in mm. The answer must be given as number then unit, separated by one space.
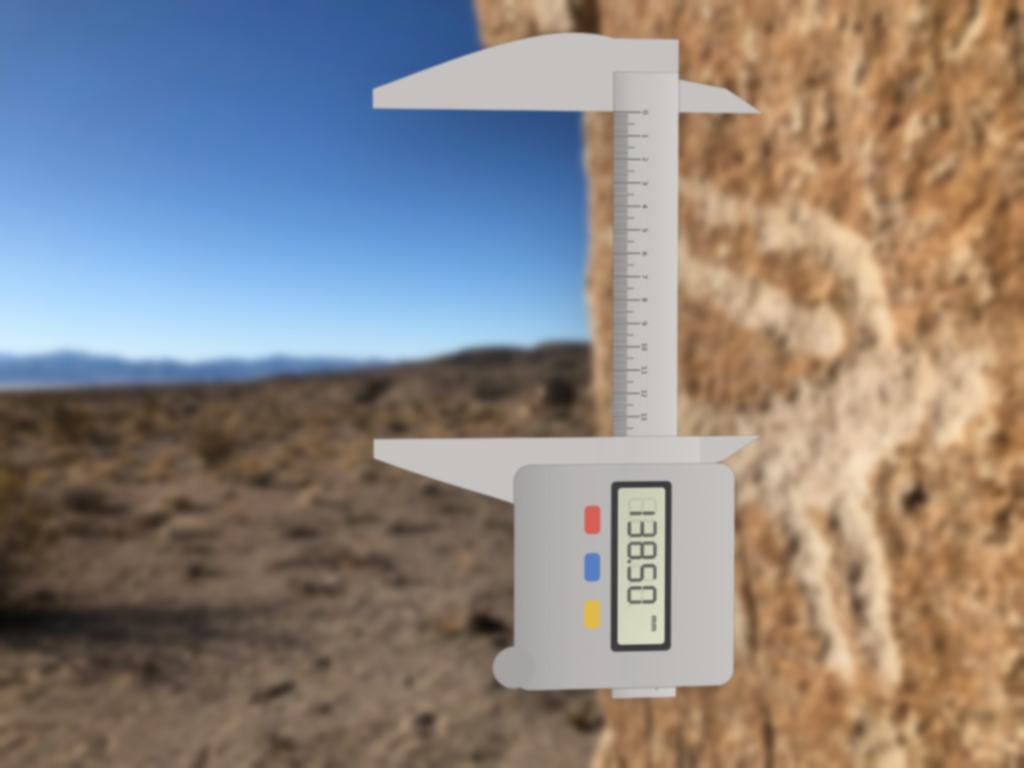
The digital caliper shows 138.50 mm
